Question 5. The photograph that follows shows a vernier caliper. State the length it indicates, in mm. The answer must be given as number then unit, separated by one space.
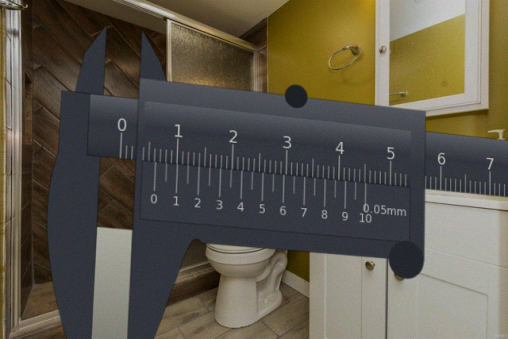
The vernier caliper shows 6.2 mm
